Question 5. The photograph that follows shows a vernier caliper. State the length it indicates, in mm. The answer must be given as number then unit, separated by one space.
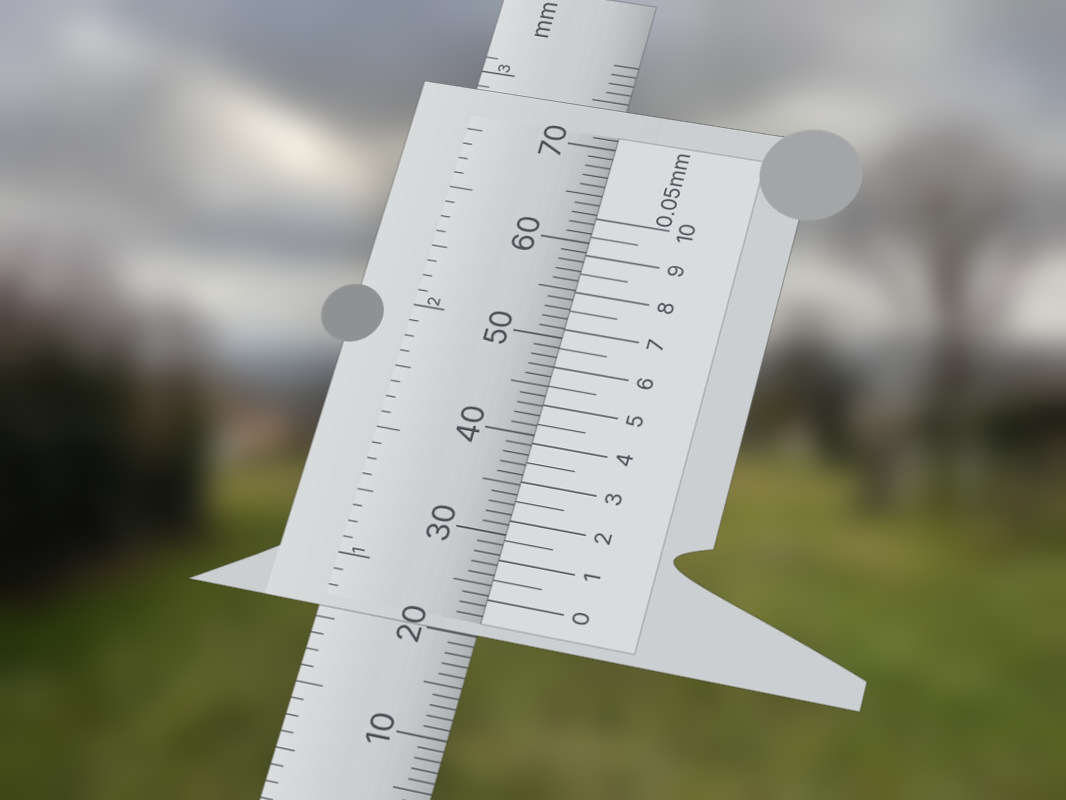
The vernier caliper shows 23.6 mm
